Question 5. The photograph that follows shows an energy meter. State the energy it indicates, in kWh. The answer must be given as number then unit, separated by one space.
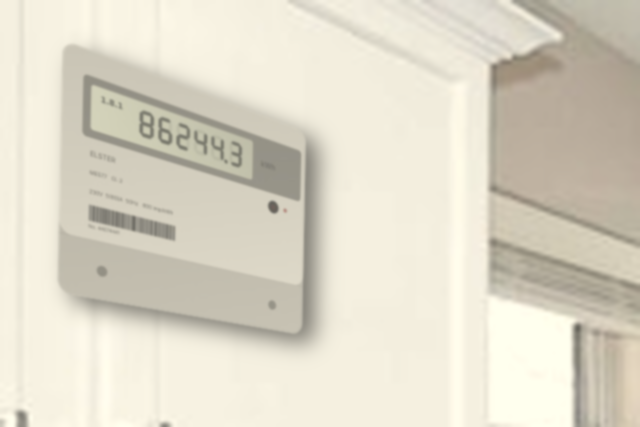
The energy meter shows 86244.3 kWh
